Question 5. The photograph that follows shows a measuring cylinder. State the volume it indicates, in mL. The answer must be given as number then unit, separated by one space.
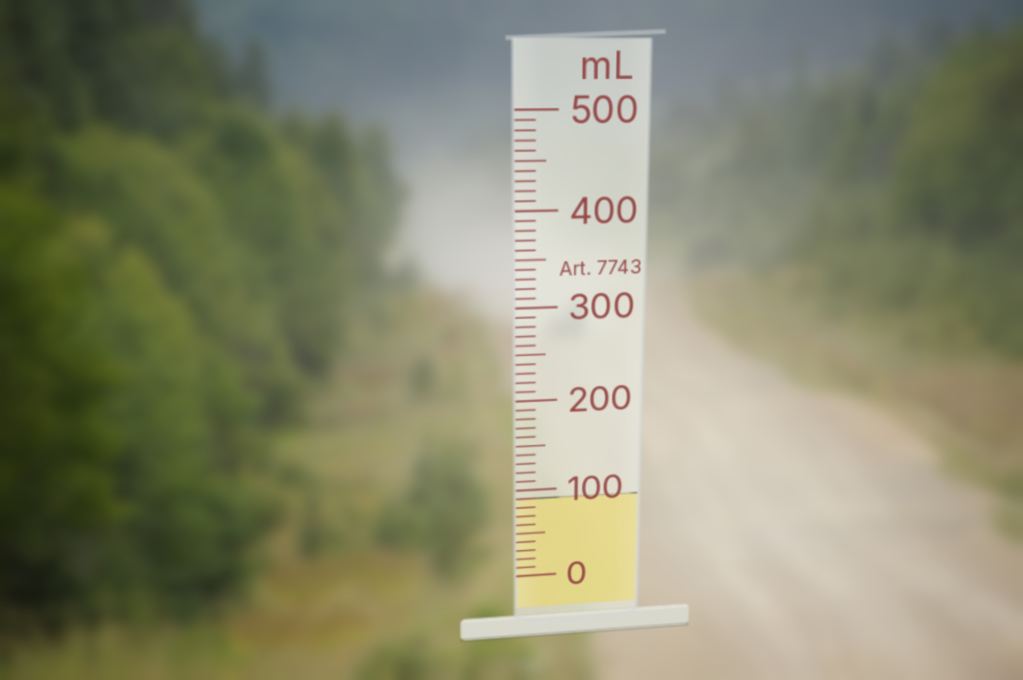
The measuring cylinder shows 90 mL
